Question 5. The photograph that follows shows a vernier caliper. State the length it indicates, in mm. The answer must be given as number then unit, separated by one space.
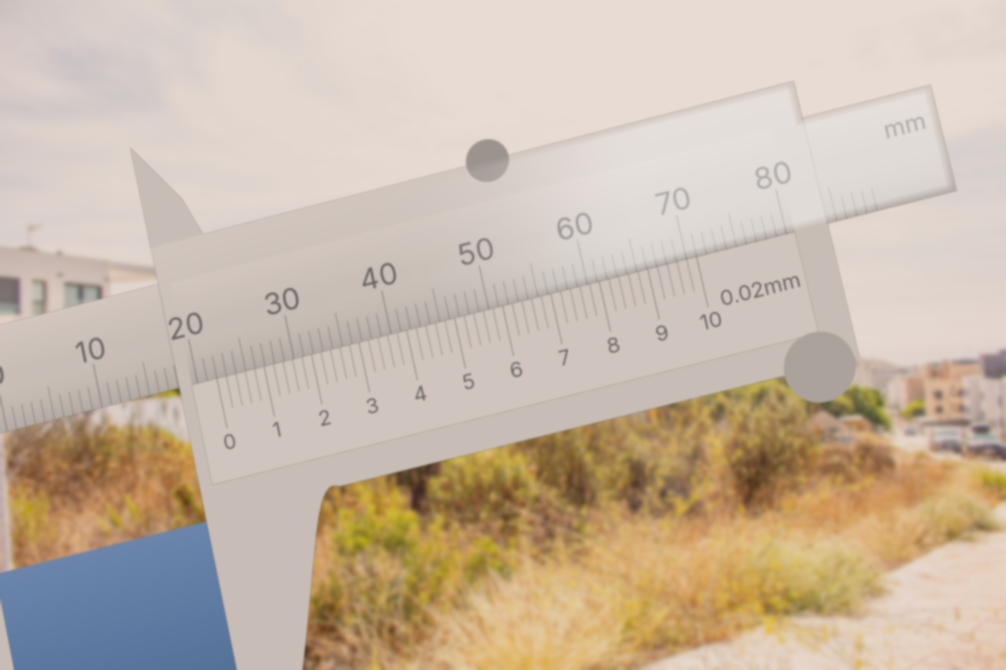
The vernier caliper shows 22.0 mm
